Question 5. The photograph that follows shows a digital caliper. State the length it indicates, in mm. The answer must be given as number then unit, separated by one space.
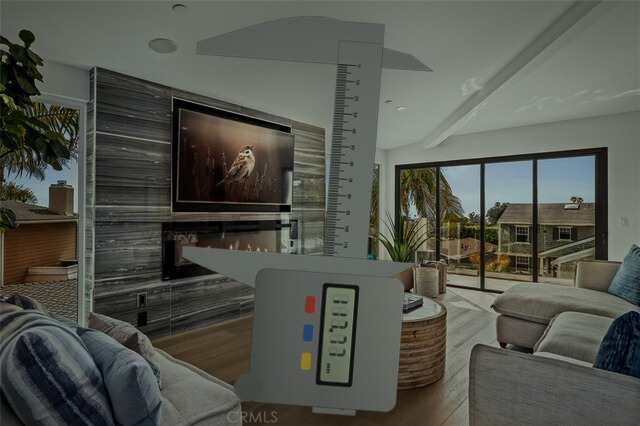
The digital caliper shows 117.77 mm
